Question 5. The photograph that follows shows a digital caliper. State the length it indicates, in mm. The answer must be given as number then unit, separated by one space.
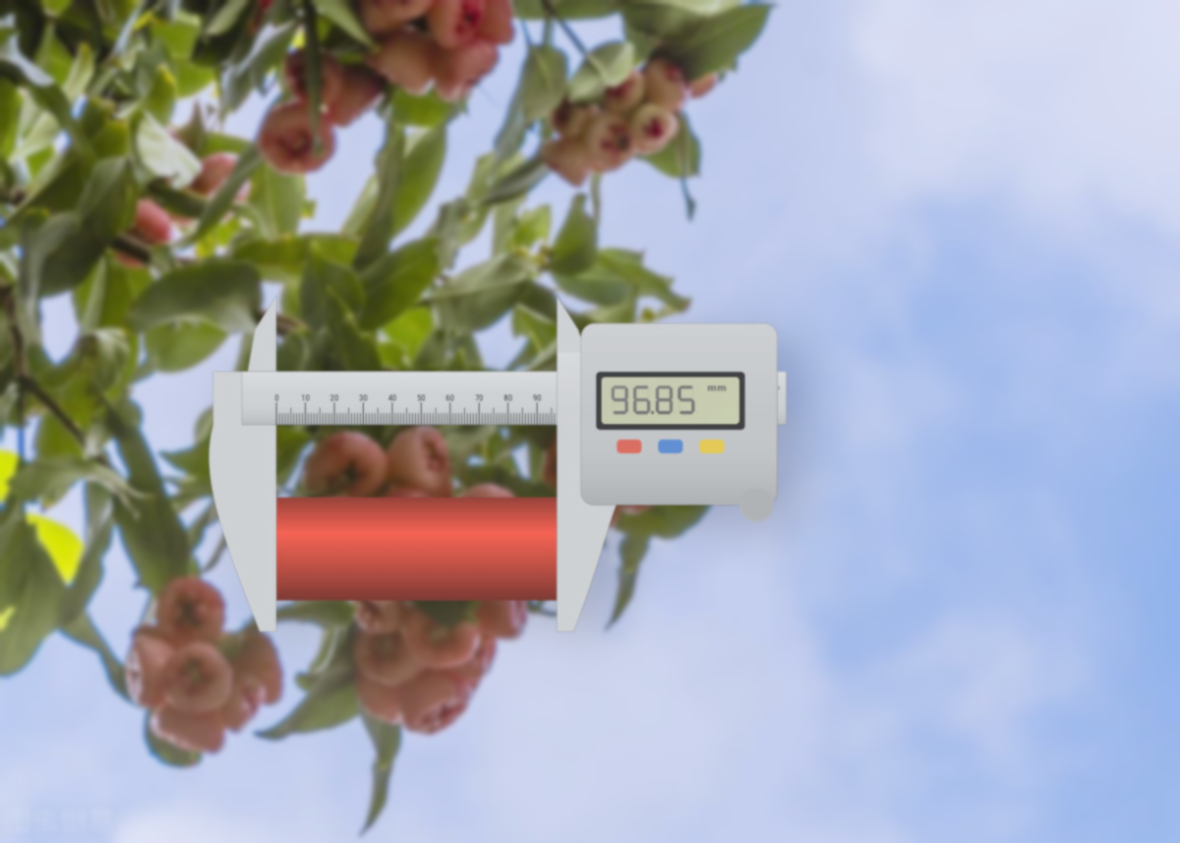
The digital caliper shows 96.85 mm
